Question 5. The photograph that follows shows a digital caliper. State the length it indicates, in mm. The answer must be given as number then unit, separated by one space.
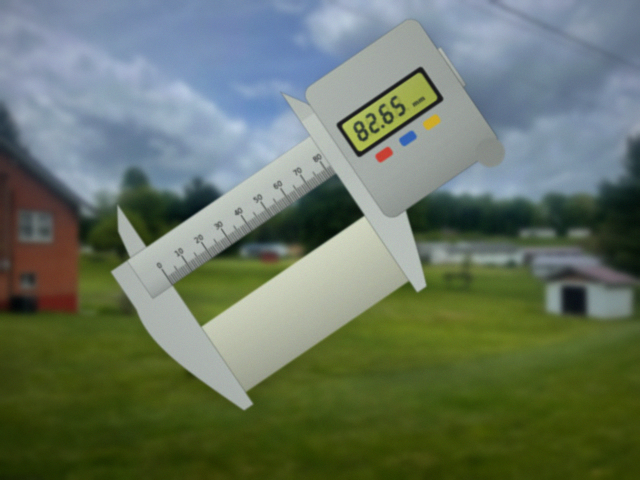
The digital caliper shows 82.65 mm
